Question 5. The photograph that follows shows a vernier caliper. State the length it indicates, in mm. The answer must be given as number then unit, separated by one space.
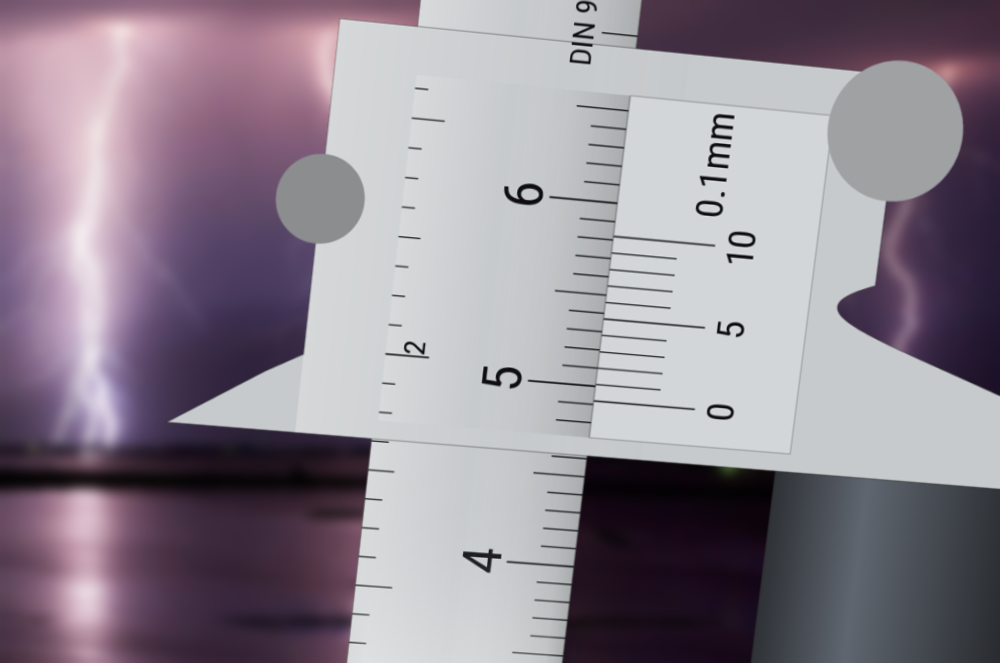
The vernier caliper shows 49.2 mm
